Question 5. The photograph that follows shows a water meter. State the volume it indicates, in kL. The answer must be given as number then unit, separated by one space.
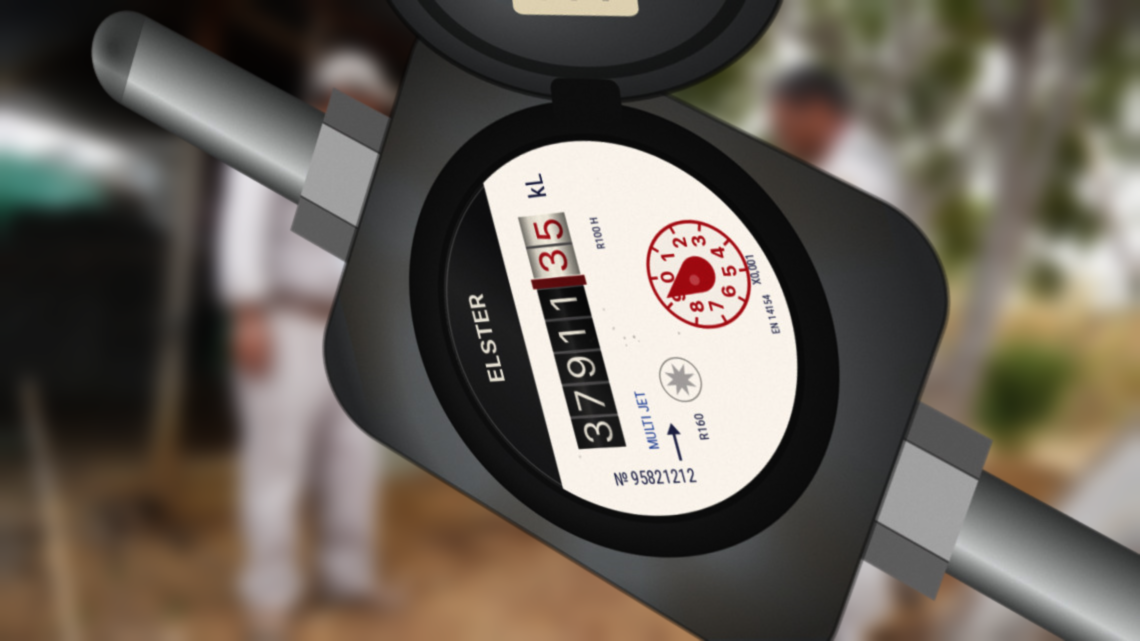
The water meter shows 37911.349 kL
